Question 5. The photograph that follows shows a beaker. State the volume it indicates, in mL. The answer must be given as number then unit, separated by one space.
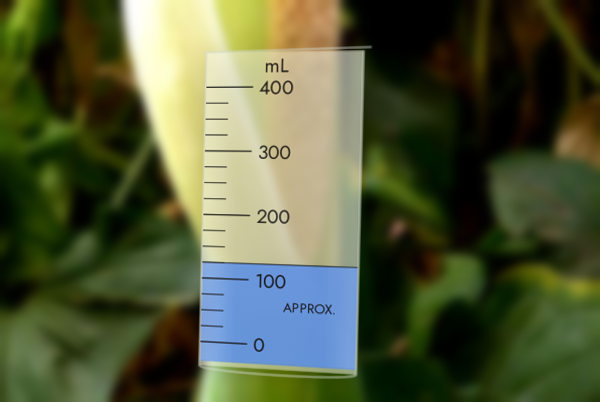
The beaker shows 125 mL
